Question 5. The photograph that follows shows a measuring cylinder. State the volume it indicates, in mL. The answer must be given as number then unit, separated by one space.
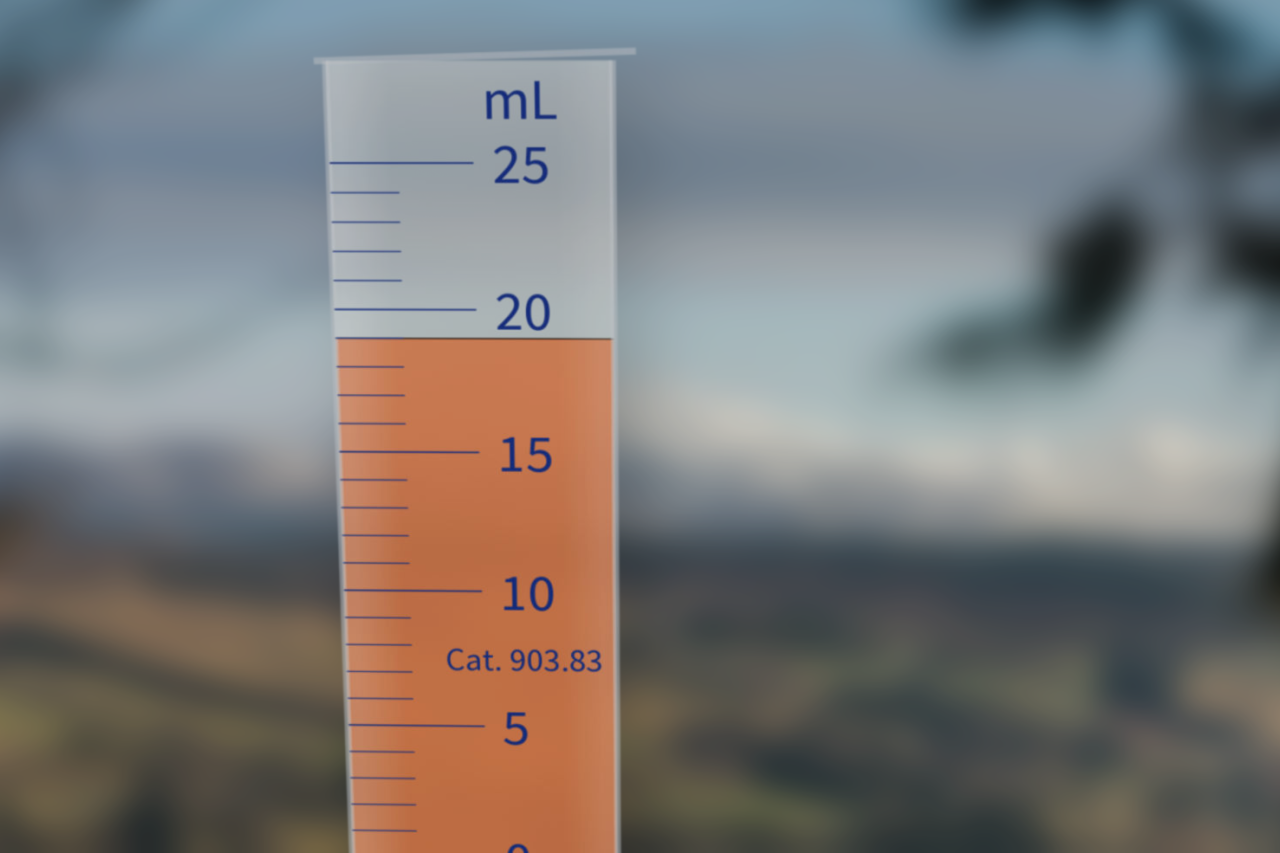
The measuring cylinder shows 19 mL
